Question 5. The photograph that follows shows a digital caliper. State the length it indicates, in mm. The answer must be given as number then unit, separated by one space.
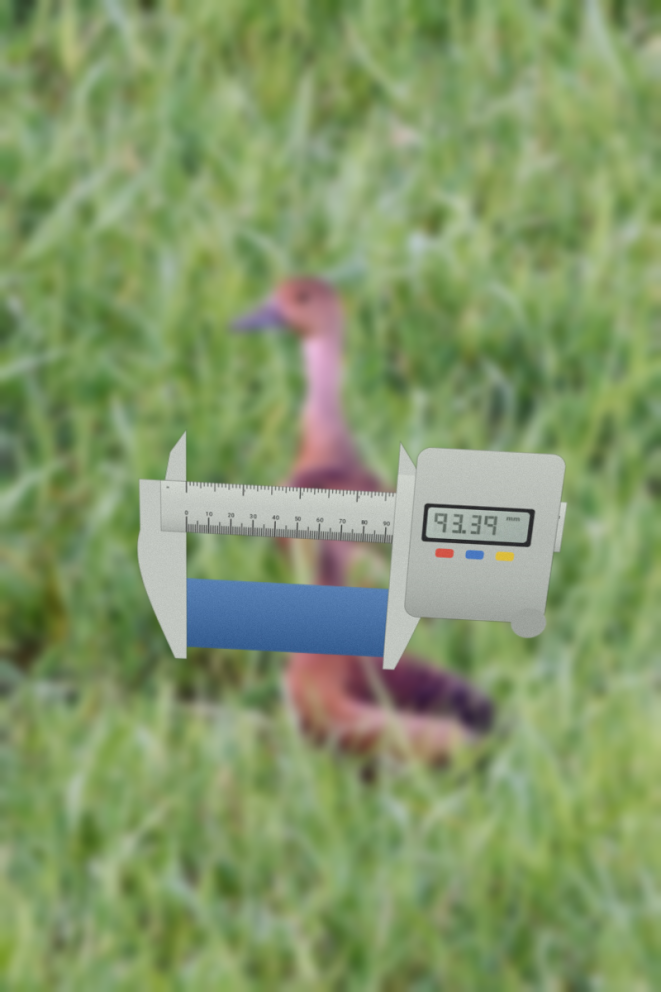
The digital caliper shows 93.39 mm
